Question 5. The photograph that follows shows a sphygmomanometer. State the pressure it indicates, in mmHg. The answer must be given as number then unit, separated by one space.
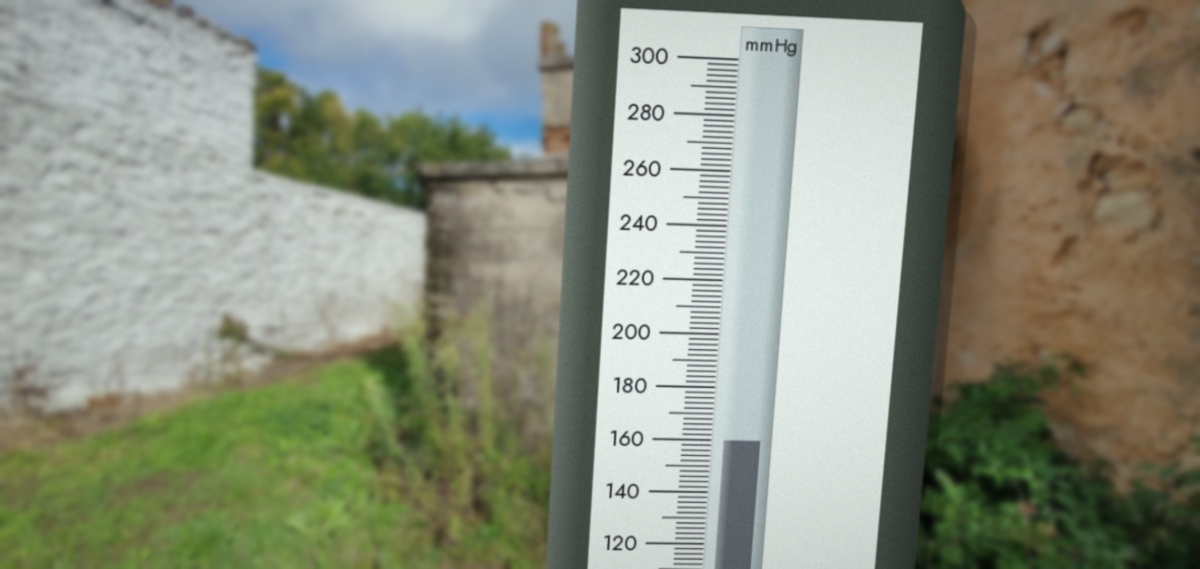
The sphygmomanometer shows 160 mmHg
